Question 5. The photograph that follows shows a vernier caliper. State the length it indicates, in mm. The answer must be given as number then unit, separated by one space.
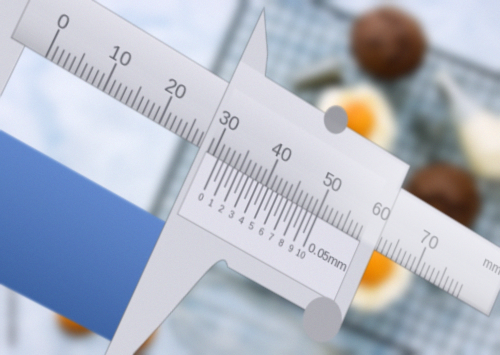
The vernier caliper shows 31.0 mm
